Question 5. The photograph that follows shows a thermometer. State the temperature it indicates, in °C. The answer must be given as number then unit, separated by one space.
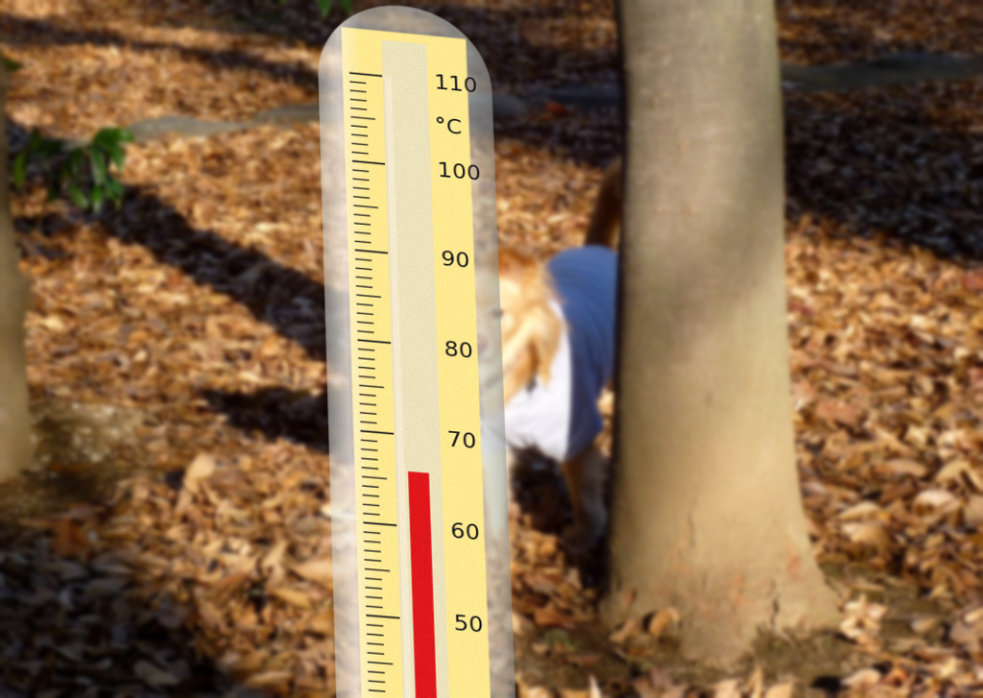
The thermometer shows 66 °C
